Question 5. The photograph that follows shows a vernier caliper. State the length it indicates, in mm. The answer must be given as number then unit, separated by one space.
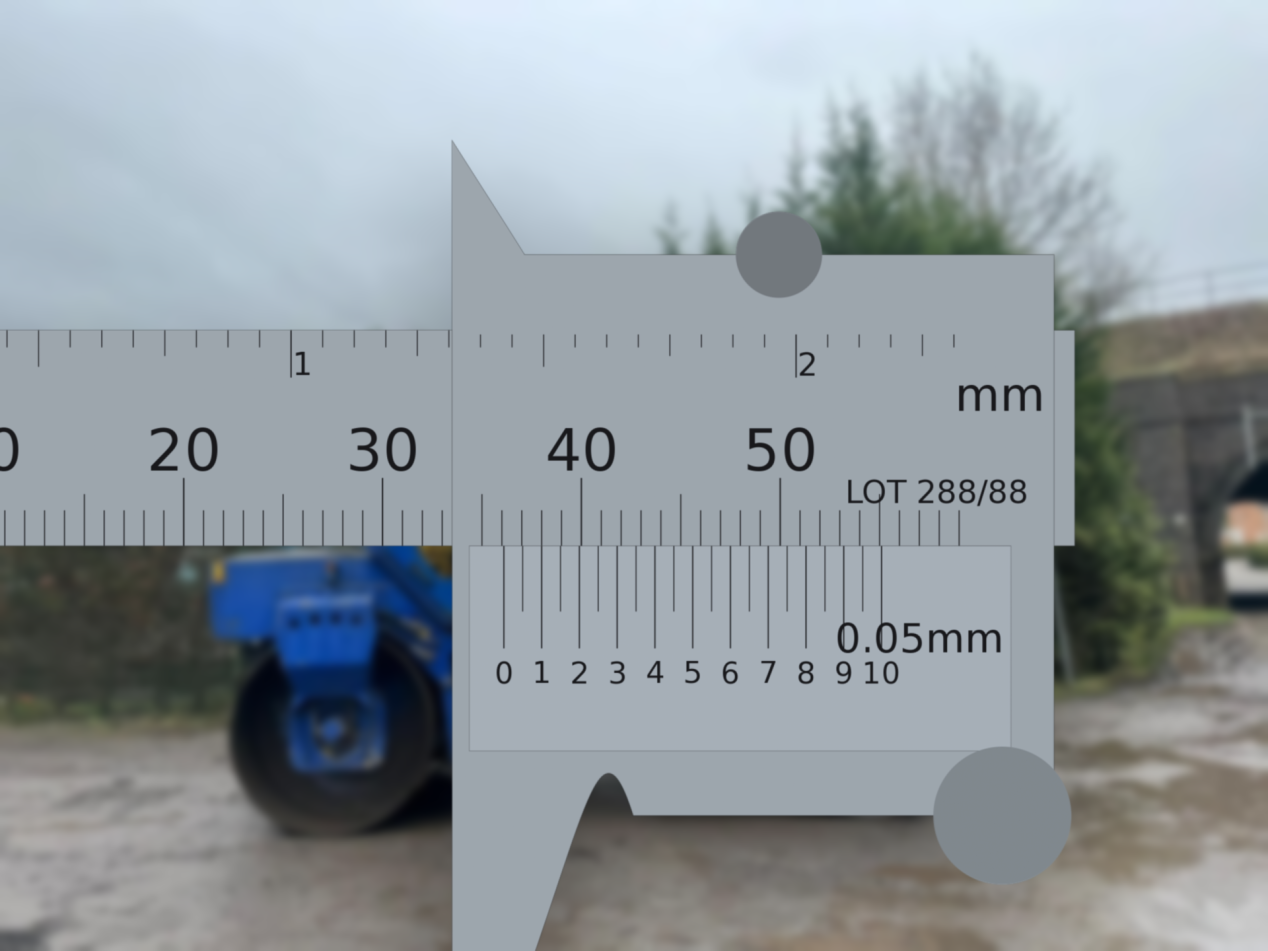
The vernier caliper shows 36.1 mm
